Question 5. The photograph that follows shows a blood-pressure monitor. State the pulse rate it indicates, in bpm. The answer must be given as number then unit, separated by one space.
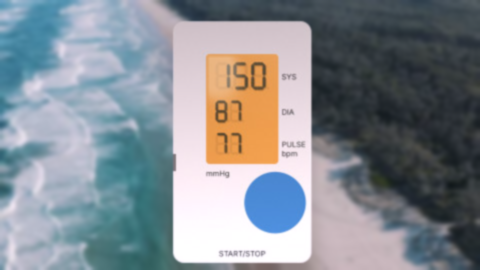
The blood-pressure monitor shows 77 bpm
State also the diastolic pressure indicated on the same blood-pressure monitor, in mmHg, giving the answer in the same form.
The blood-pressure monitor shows 87 mmHg
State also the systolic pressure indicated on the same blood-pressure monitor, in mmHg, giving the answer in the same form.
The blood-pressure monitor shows 150 mmHg
